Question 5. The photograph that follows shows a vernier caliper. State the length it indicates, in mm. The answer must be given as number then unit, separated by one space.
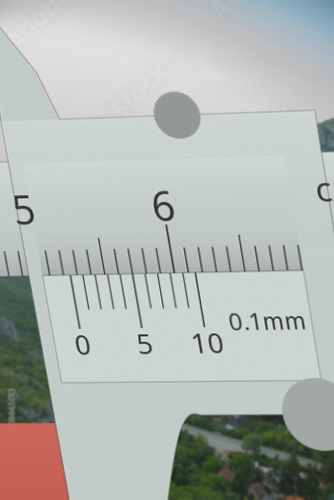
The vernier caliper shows 52.5 mm
